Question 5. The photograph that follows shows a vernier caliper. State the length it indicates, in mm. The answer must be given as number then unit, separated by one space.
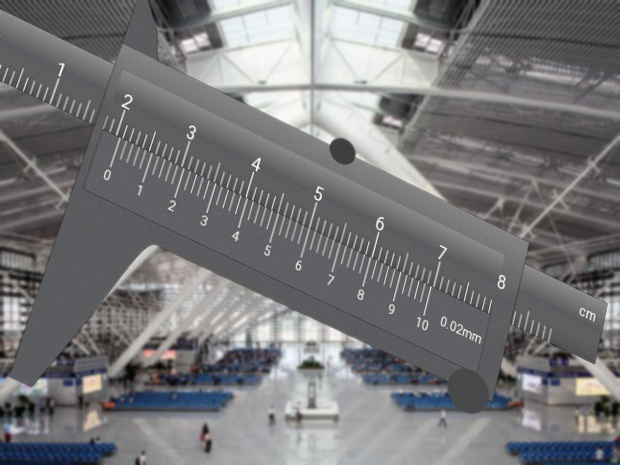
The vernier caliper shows 20.6 mm
